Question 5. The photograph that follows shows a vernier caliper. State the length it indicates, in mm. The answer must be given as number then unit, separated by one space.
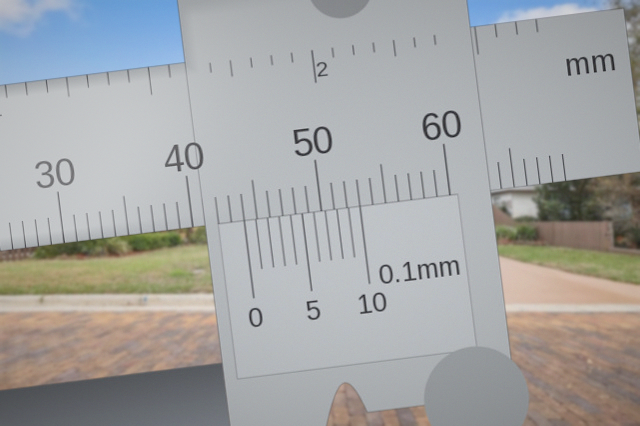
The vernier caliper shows 44.0 mm
